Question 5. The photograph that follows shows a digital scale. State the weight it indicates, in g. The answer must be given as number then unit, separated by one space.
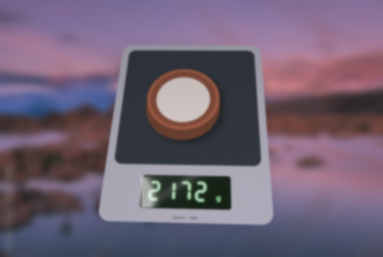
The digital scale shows 2172 g
